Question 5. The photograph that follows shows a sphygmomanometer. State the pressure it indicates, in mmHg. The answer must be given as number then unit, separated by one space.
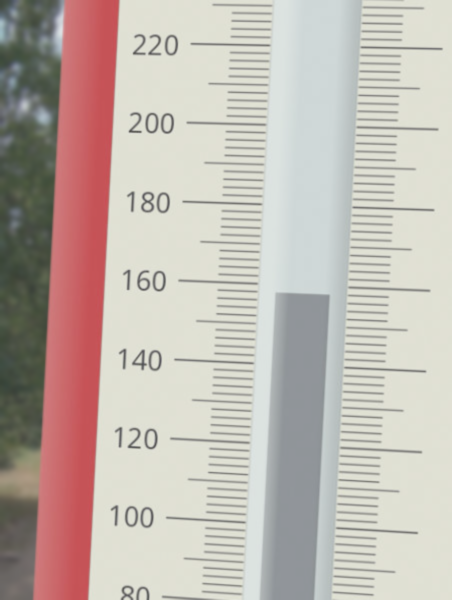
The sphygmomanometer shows 158 mmHg
